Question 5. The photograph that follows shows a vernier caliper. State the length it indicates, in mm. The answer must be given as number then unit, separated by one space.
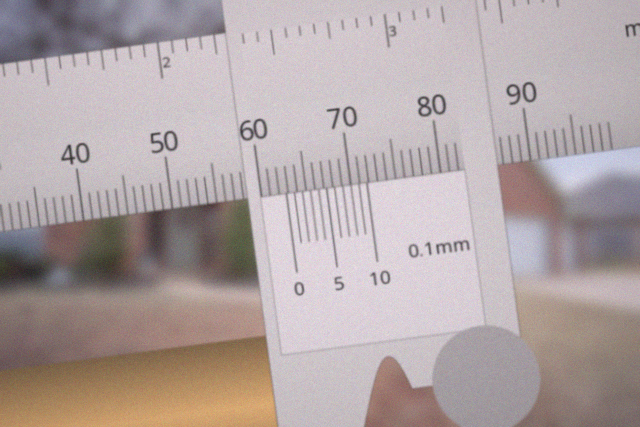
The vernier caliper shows 62.8 mm
